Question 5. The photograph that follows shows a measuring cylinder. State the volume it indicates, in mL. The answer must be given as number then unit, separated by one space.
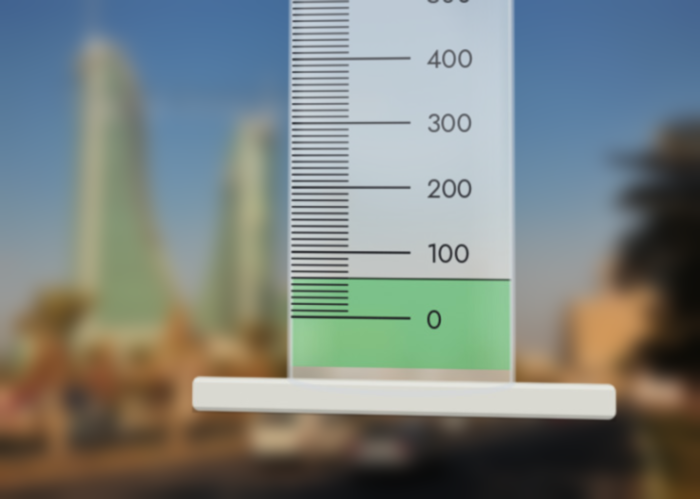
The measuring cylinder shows 60 mL
